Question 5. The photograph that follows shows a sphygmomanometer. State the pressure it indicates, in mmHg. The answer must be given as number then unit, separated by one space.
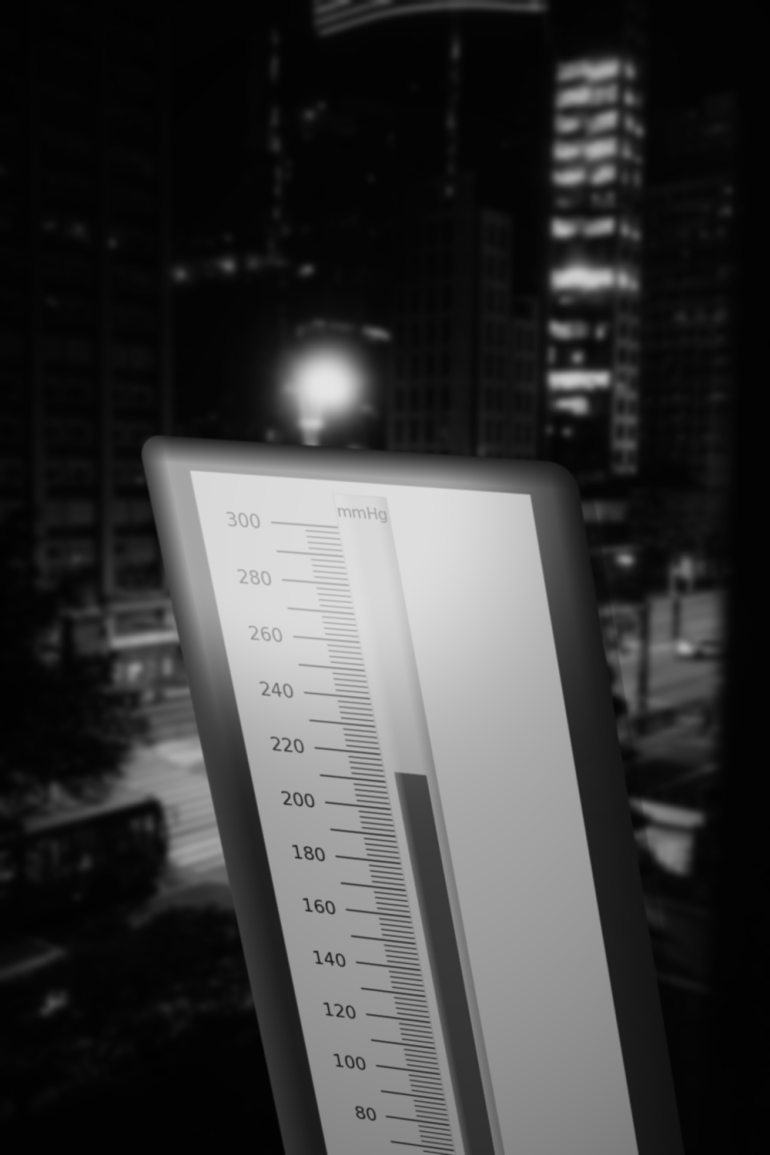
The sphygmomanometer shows 214 mmHg
